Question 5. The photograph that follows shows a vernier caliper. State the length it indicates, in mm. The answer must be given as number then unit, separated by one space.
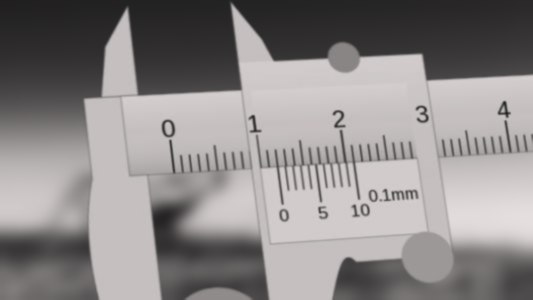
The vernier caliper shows 12.0 mm
